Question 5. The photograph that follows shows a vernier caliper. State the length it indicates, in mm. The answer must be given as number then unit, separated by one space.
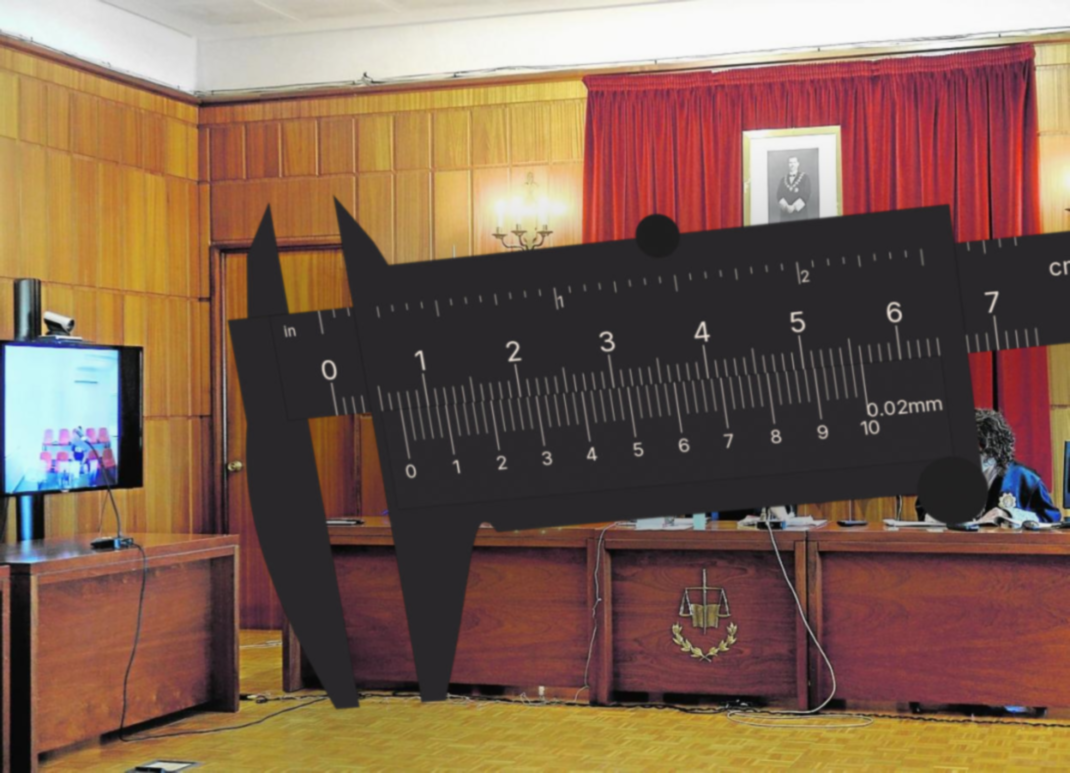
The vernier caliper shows 7.0 mm
